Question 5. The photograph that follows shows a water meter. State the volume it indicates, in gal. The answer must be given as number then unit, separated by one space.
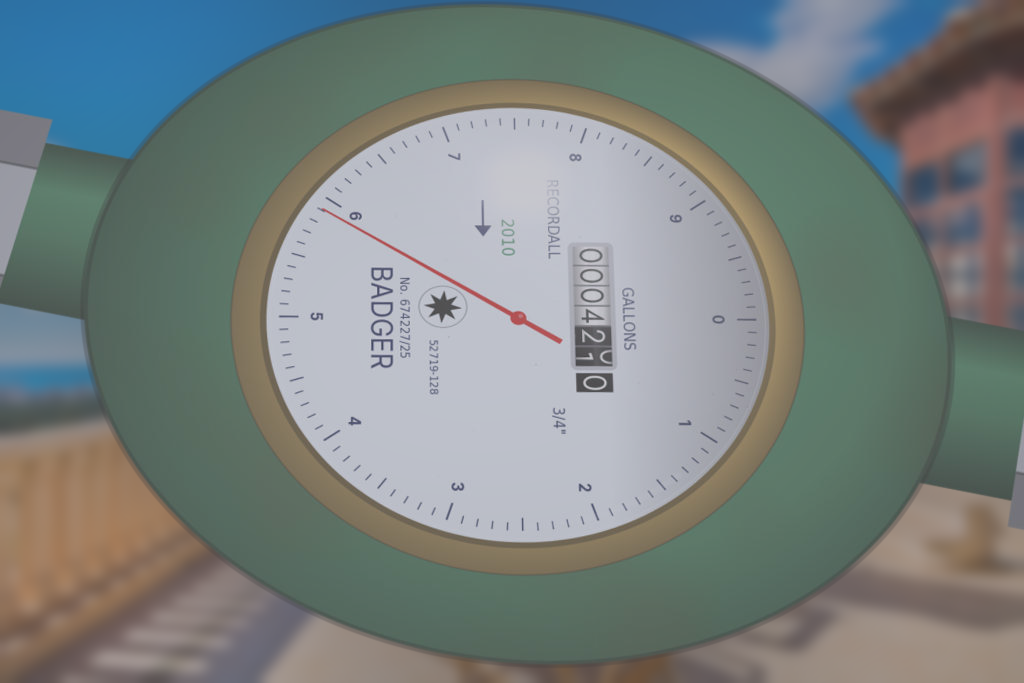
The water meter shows 4205.9 gal
